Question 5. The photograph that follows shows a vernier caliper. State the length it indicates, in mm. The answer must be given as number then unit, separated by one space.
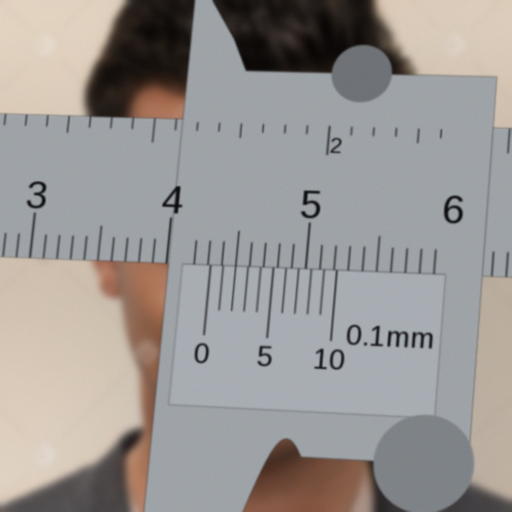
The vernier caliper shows 43.2 mm
